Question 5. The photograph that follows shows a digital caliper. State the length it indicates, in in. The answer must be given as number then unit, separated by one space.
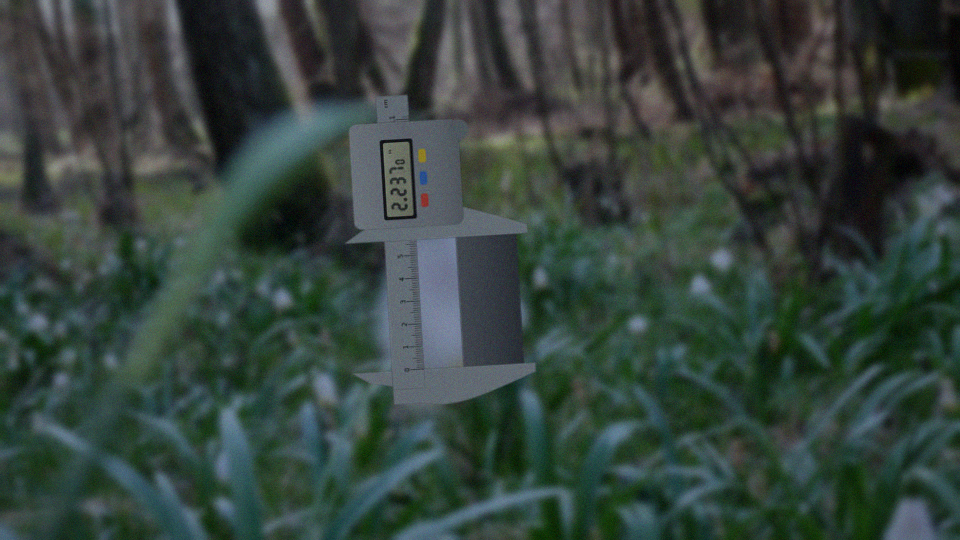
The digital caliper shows 2.2370 in
